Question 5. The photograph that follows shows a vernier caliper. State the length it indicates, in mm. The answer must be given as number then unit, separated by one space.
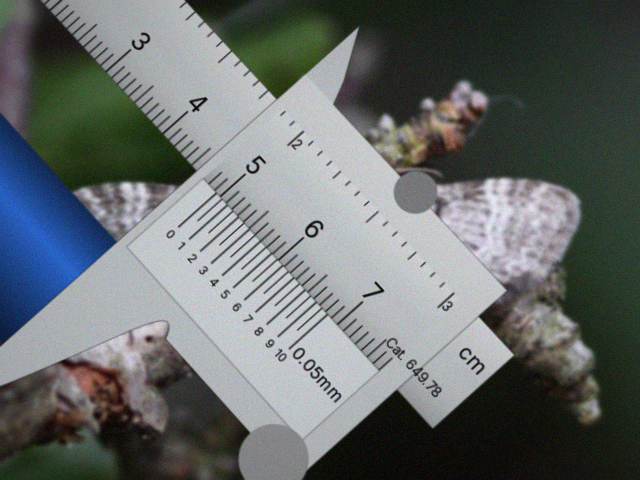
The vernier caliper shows 49.4 mm
